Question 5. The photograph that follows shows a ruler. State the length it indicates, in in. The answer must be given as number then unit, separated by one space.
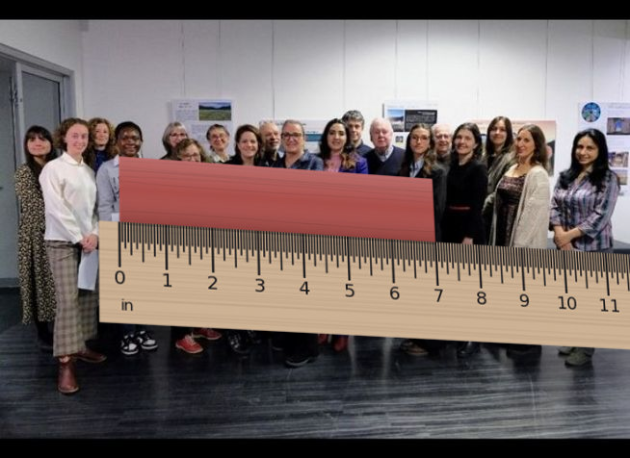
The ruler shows 7 in
